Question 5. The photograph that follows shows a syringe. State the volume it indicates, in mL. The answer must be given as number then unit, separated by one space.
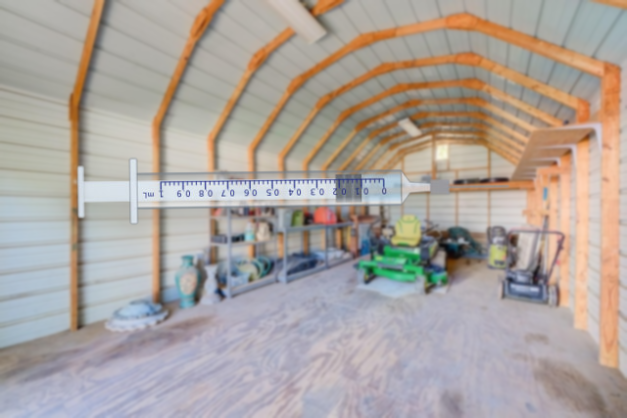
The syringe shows 0.1 mL
